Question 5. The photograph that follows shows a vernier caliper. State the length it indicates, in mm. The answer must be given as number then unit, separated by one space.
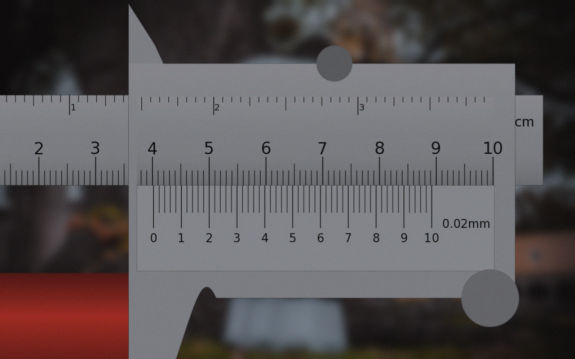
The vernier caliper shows 40.2 mm
